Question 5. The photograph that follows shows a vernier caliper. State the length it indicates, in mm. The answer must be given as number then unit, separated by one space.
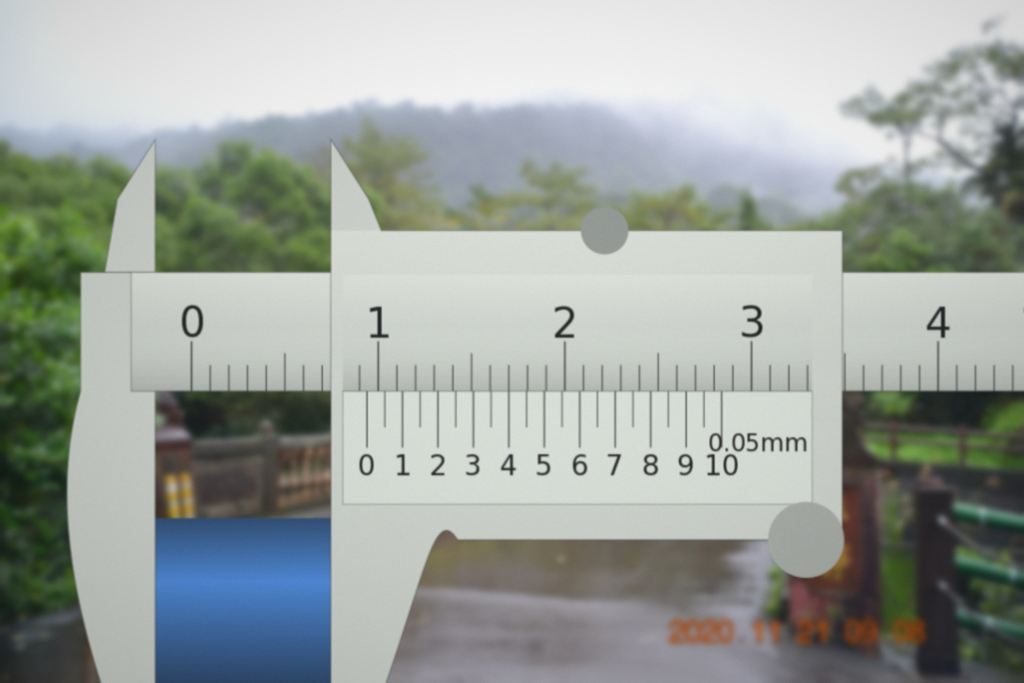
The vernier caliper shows 9.4 mm
